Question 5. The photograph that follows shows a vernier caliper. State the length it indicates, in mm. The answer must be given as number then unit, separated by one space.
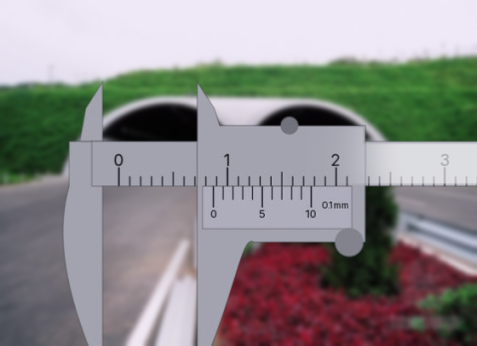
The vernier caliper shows 8.7 mm
